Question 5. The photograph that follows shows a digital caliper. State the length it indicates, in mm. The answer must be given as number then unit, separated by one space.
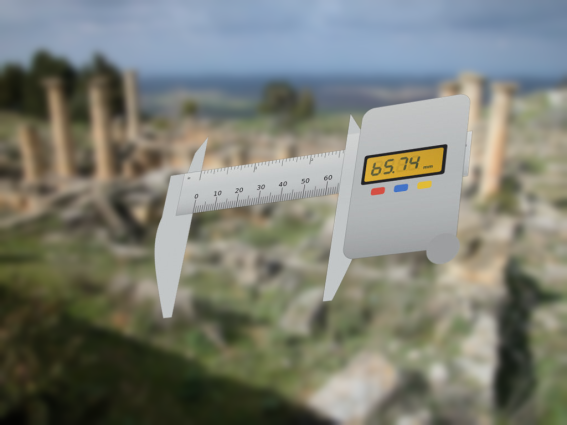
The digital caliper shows 65.74 mm
